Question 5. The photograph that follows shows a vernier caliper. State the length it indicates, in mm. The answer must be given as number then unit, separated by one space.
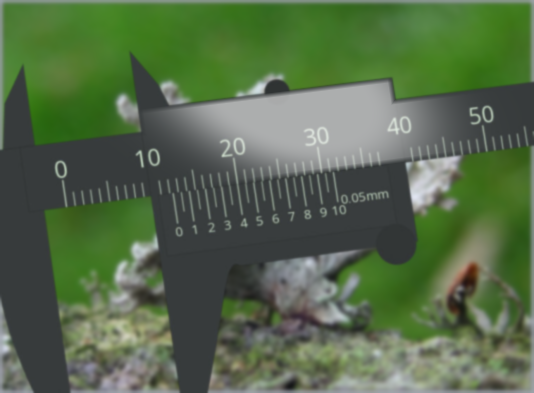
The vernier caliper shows 12.4 mm
